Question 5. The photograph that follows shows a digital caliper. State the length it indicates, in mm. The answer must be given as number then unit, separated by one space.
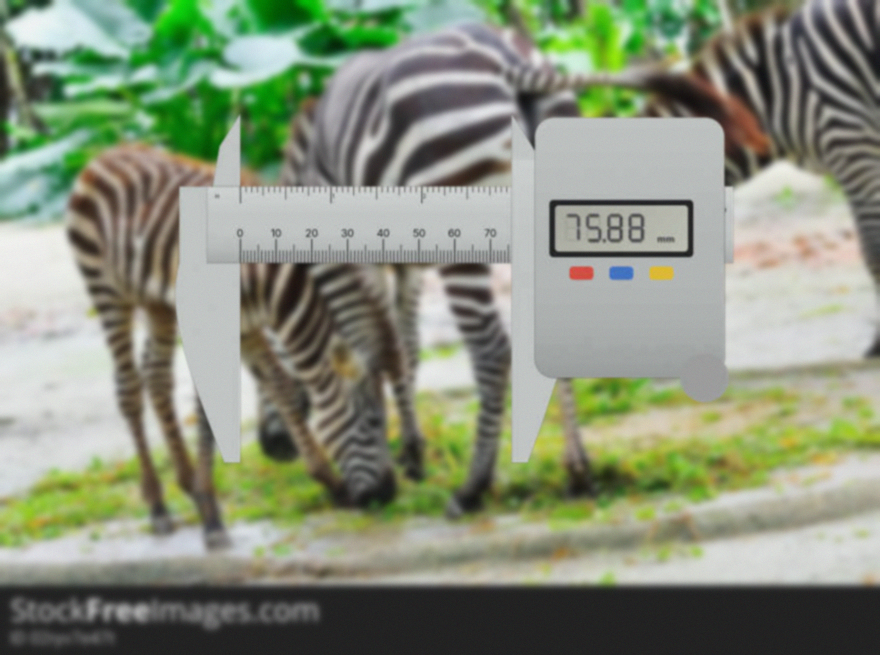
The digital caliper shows 75.88 mm
